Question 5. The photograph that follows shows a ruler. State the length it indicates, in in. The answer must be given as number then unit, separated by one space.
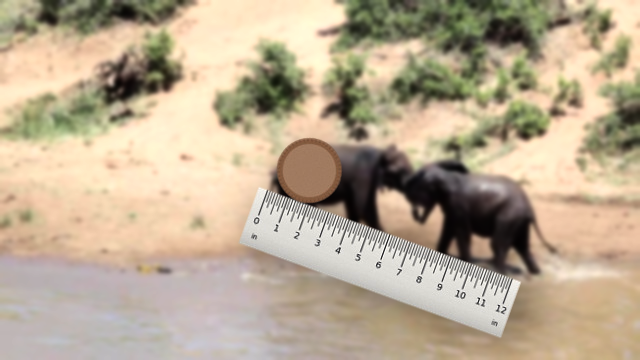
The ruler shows 3 in
